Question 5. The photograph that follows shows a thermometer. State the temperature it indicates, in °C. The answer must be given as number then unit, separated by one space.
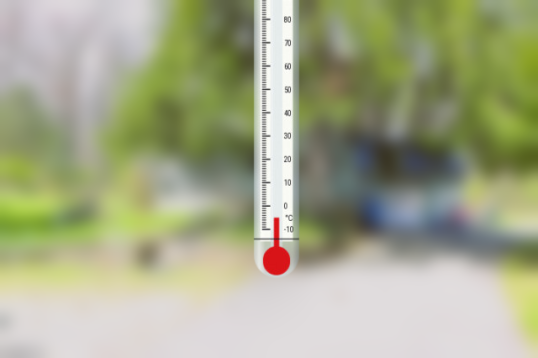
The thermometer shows -5 °C
